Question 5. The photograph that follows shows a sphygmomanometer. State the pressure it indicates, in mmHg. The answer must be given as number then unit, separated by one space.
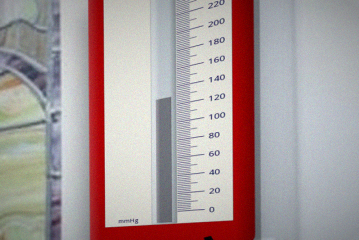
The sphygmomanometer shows 130 mmHg
